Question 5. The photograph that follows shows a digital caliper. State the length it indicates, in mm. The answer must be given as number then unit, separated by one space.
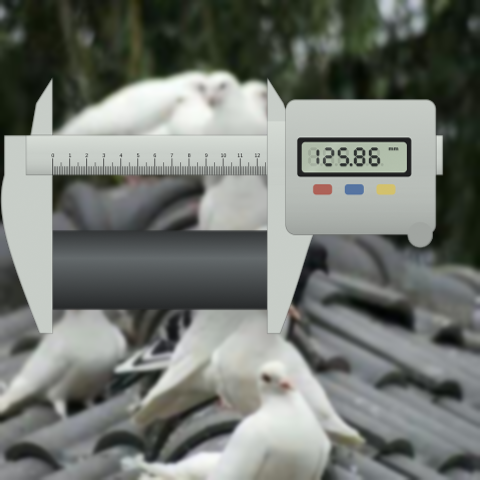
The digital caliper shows 125.86 mm
